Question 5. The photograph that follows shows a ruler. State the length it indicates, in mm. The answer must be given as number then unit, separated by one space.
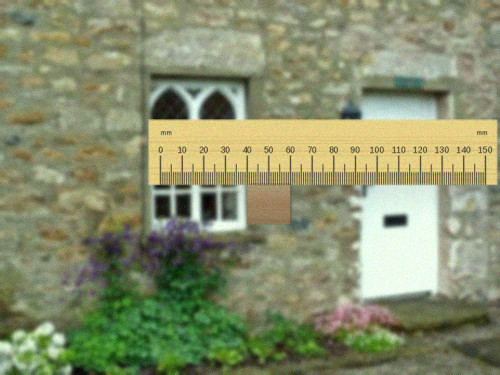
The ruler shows 20 mm
